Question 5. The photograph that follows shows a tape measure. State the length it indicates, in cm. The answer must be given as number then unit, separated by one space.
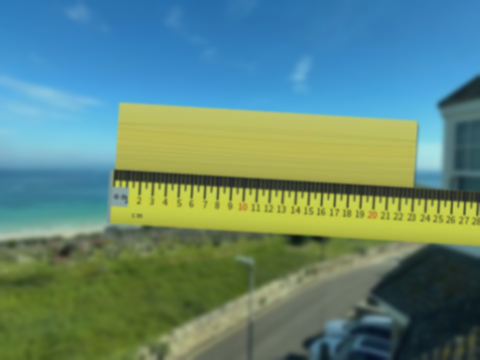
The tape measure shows 23 cm
